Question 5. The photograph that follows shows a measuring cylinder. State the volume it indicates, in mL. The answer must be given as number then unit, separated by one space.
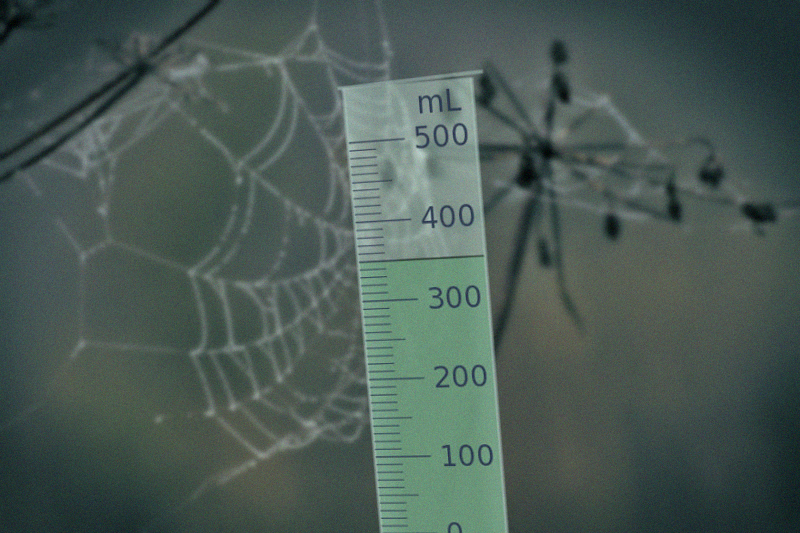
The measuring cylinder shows 350 mL
